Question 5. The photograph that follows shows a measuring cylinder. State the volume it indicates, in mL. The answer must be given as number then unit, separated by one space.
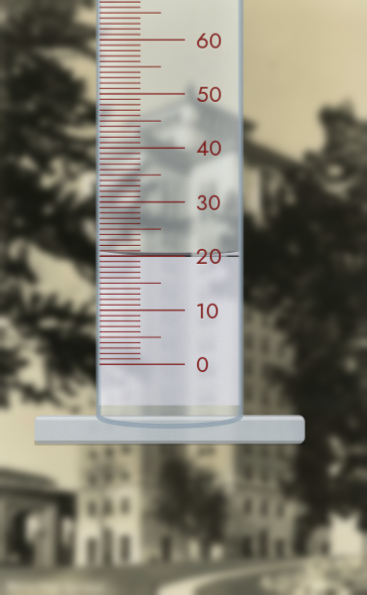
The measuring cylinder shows 20 mL
